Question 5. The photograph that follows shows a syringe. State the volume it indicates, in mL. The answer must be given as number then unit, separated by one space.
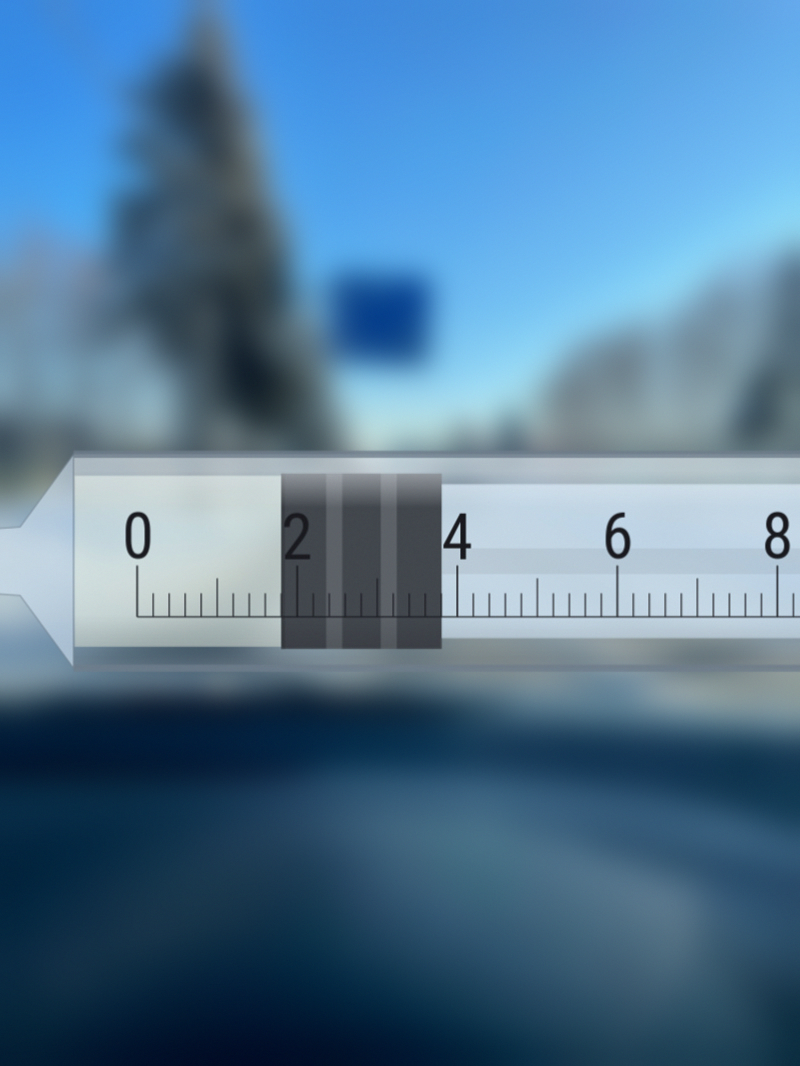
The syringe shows 1.8 mL
